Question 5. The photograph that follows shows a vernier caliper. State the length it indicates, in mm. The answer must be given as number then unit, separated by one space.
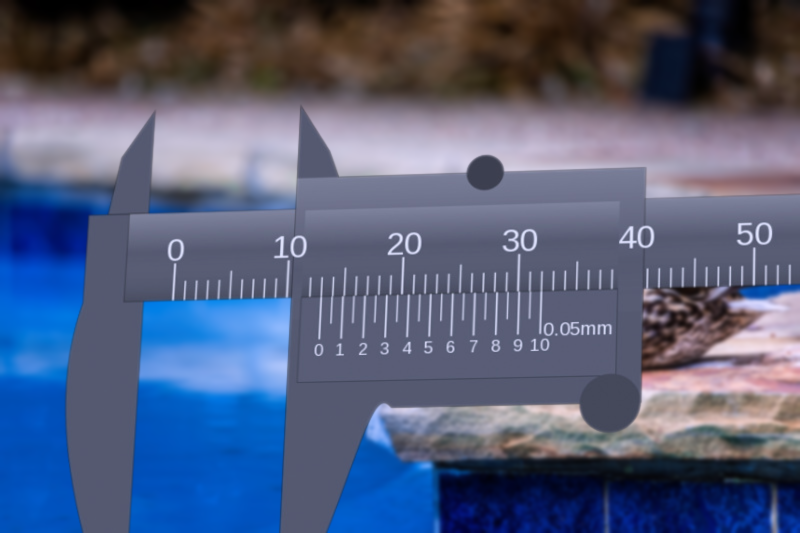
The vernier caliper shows 13.0 mm
